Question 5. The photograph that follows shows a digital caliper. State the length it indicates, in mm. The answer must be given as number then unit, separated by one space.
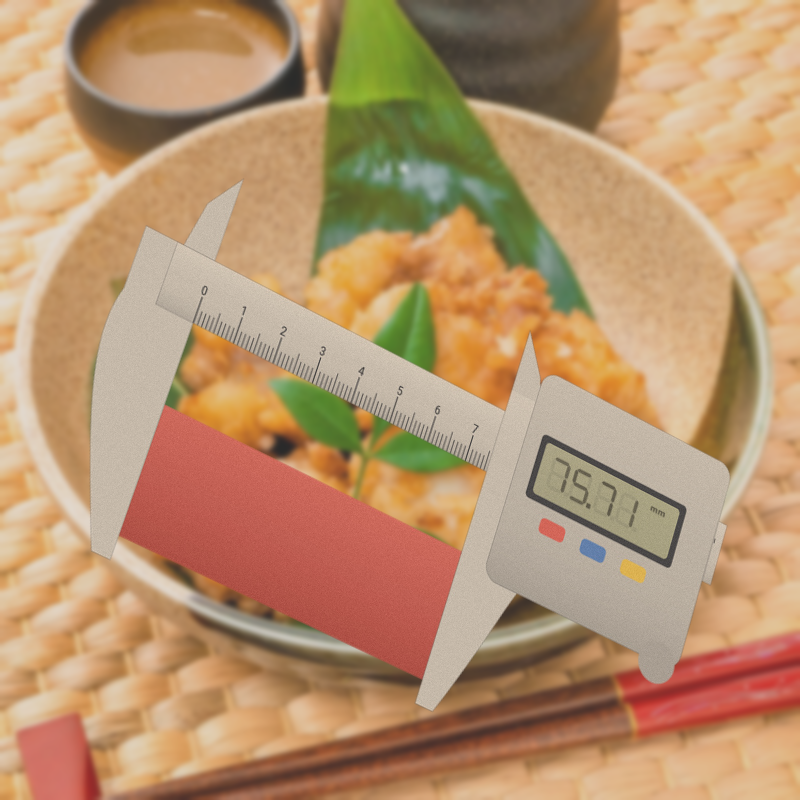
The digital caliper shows 75.71 mm
